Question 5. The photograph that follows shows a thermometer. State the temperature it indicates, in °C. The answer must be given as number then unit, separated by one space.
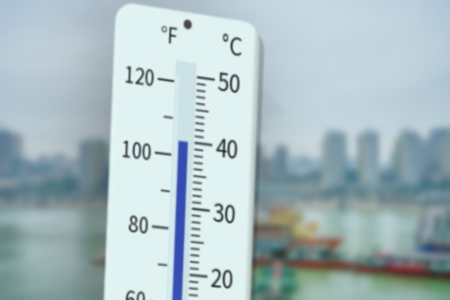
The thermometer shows 40 °C
